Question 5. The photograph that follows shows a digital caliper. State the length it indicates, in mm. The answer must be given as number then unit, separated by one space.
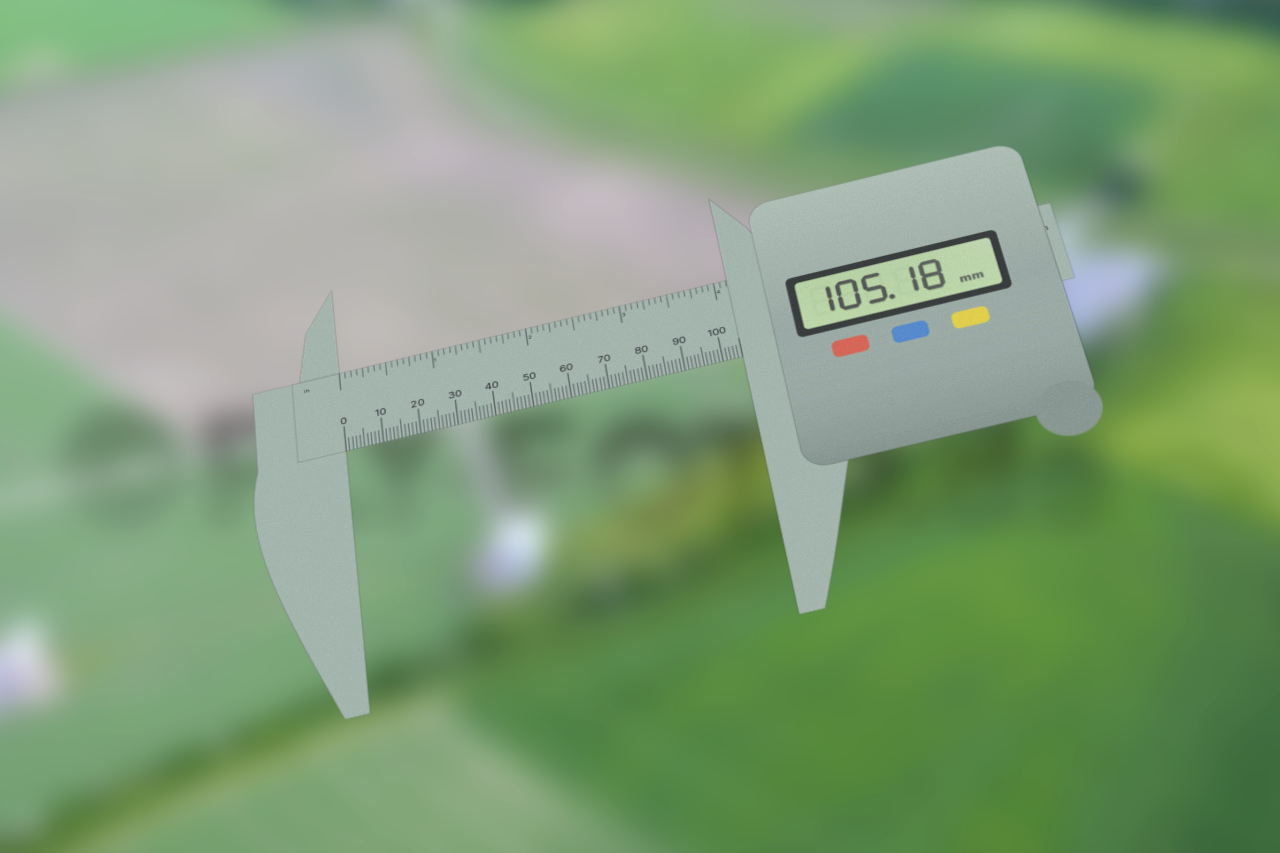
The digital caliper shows 105.18 mm
